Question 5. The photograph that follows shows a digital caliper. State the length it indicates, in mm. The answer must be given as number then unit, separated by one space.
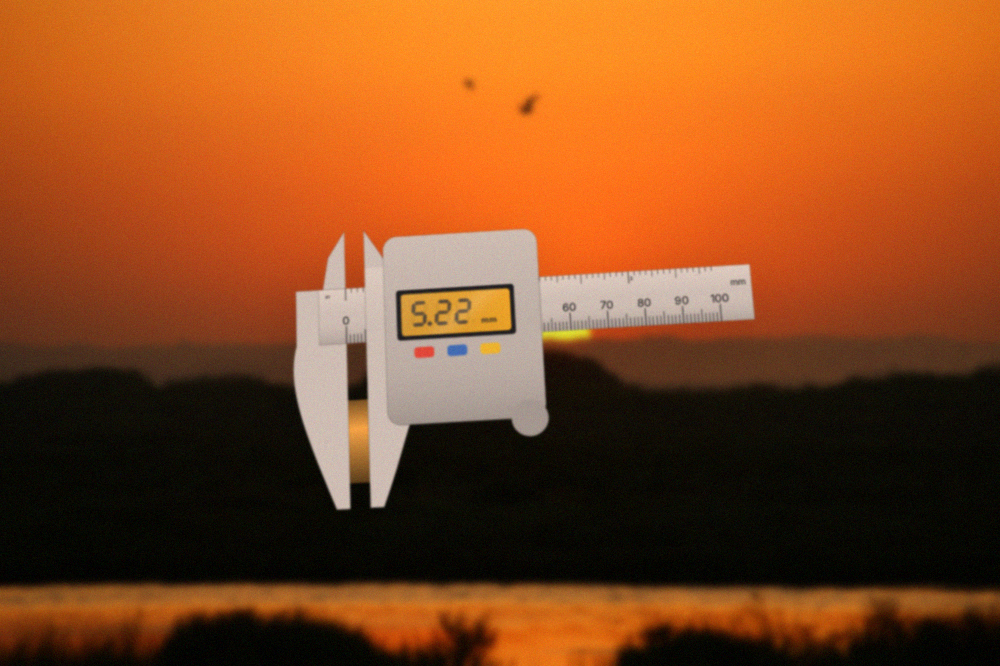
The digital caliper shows 5.22 mm
